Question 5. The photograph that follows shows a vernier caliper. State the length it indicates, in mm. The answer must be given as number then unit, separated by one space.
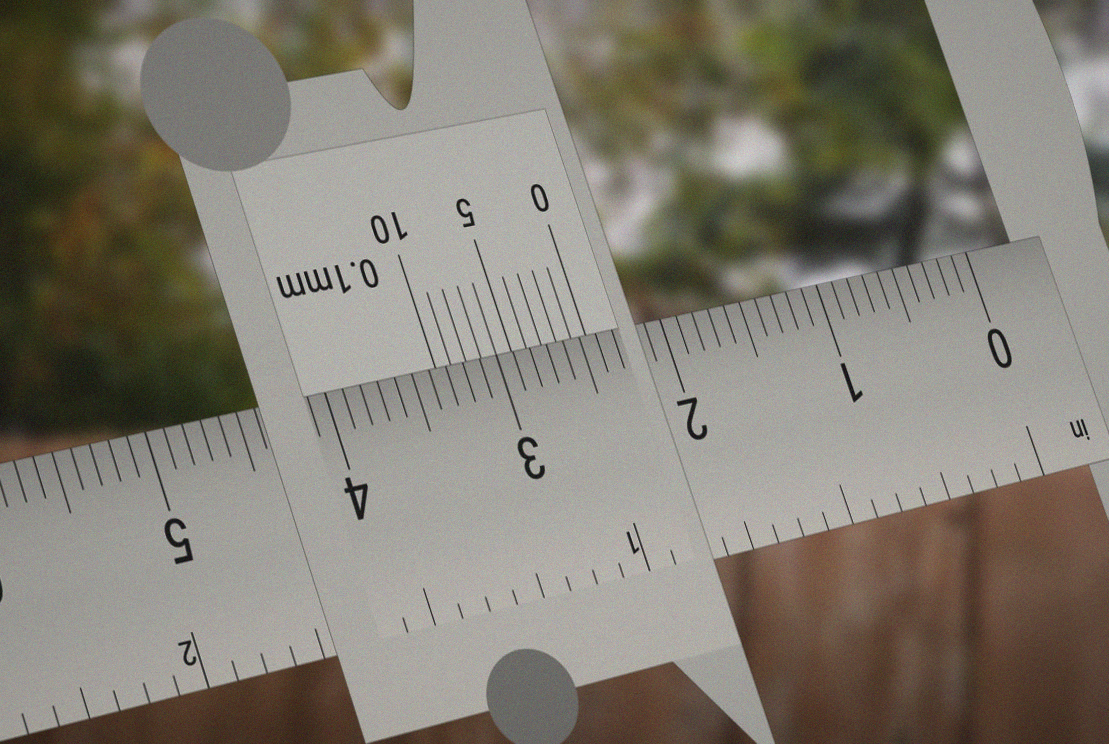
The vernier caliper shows 24.6 mm
